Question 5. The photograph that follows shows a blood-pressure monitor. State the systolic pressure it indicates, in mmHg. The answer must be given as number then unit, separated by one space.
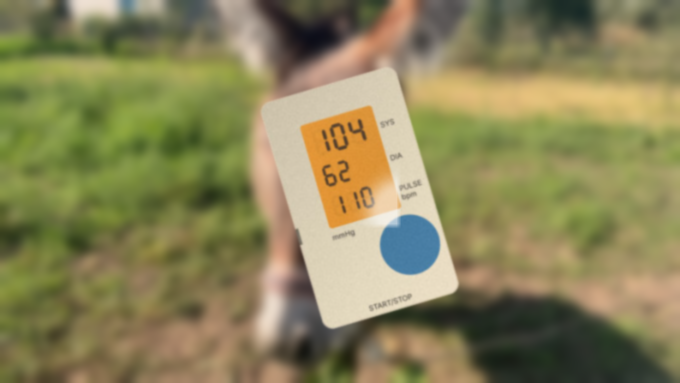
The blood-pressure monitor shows 104 mmHg
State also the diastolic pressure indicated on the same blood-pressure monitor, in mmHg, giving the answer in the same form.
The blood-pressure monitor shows 62 mmHg
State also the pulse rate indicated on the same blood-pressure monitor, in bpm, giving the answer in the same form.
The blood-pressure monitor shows 110 bpm
